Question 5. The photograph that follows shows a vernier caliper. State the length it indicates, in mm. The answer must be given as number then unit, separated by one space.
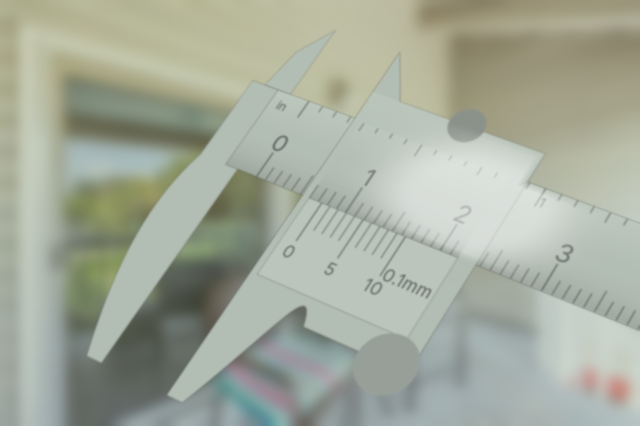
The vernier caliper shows 7.4 mm
